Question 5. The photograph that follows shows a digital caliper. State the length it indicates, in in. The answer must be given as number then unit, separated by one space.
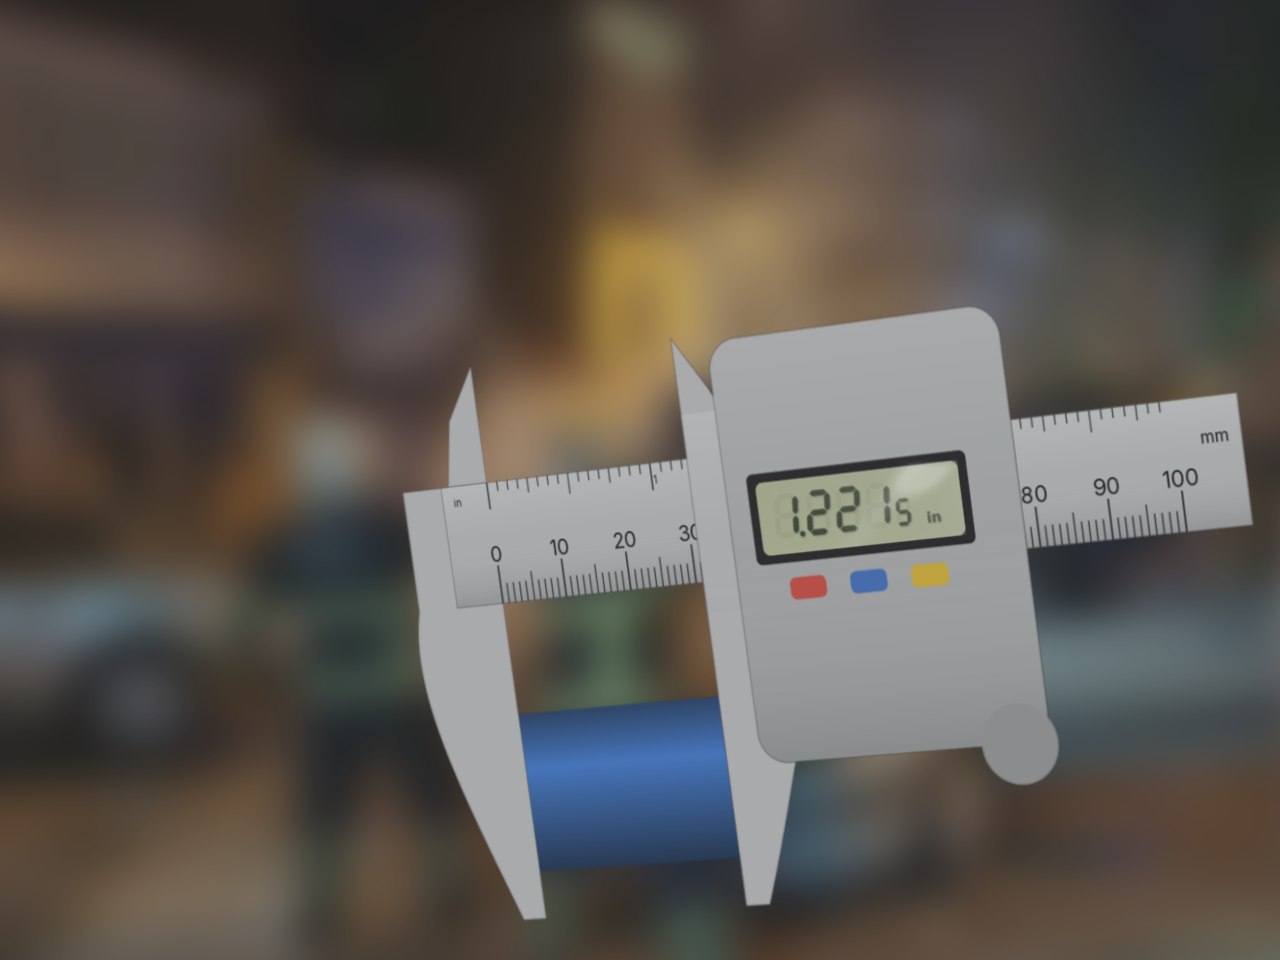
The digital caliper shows 1.2215 in
